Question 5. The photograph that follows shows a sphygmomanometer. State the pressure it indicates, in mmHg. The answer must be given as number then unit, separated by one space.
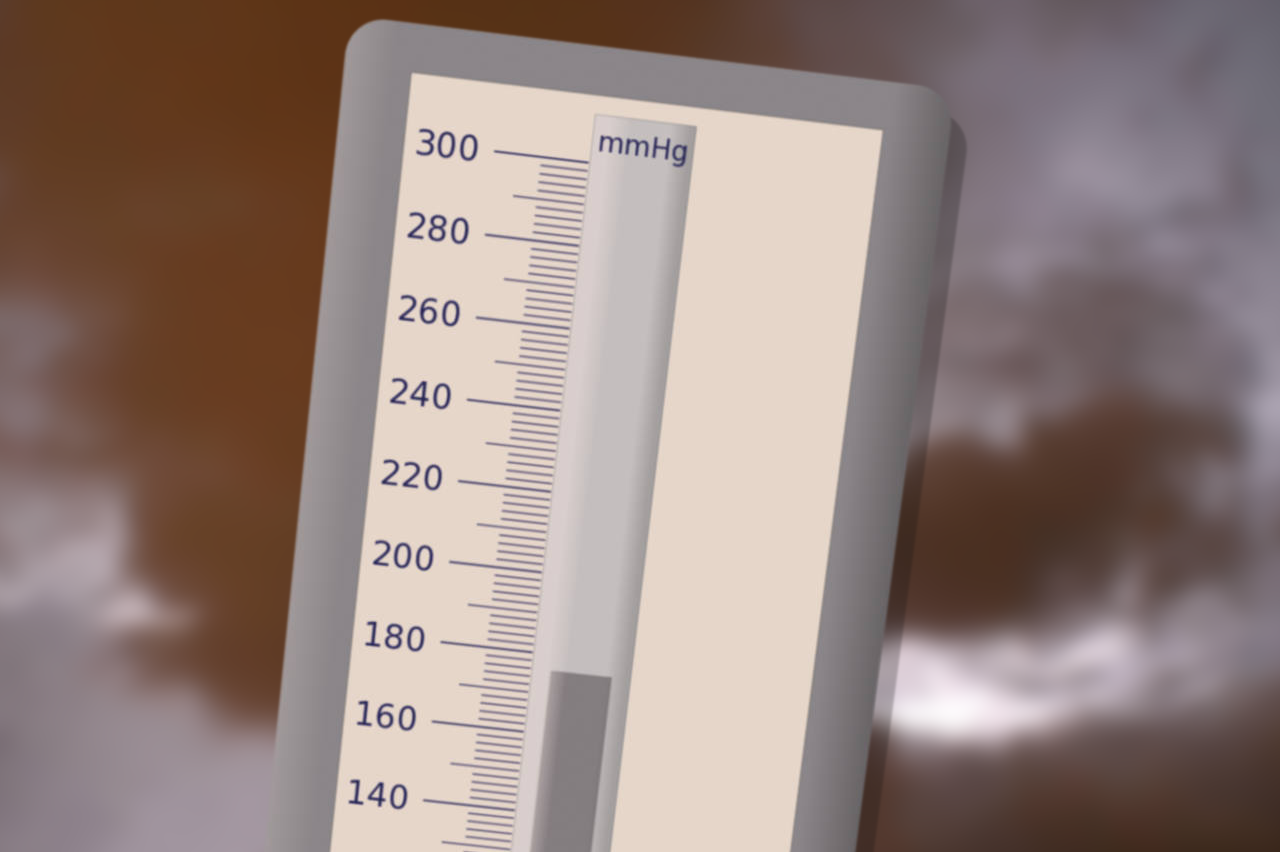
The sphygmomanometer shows 176 mmHg
